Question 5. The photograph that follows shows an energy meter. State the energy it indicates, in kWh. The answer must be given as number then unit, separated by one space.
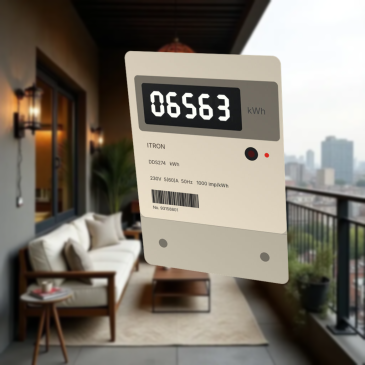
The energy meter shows 6563 kWh
